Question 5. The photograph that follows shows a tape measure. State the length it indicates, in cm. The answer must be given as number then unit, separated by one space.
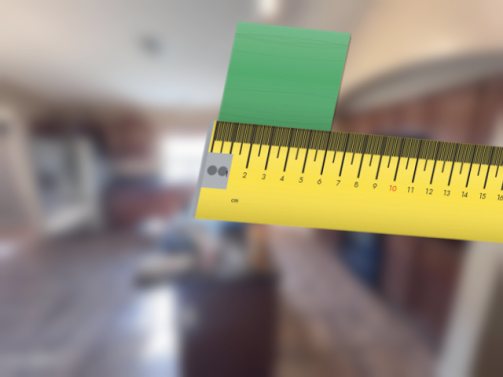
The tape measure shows 6 cm
